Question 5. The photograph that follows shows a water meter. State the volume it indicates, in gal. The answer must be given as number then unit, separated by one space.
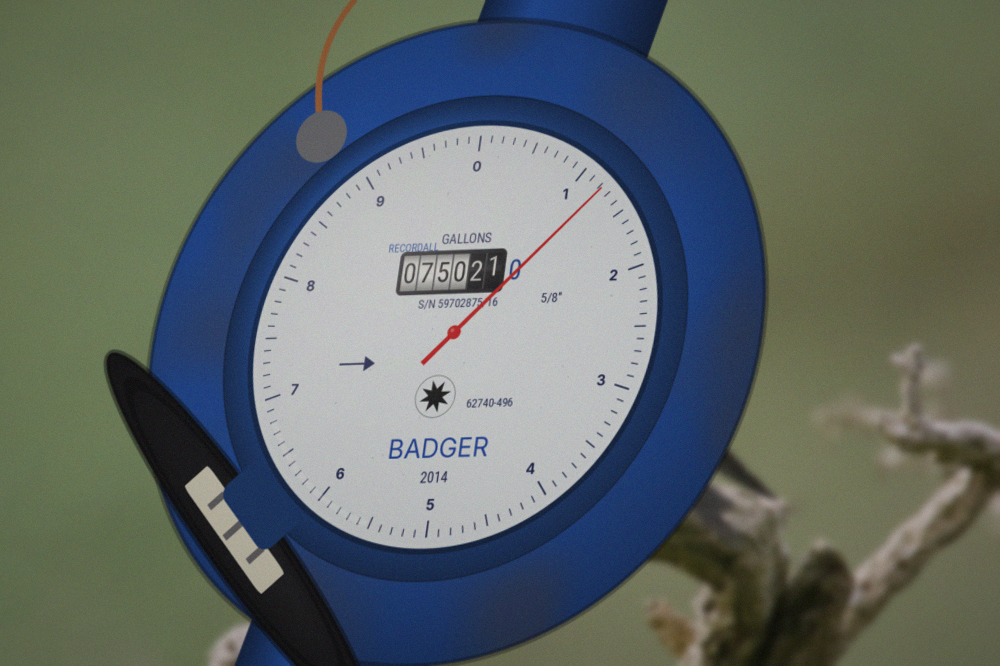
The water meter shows 750211.2 gal
